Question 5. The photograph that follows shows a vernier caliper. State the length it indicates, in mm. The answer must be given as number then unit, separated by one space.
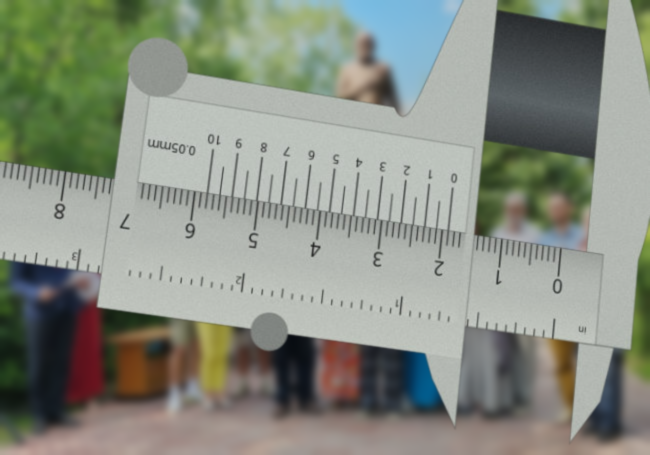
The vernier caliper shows 19.0 mm
